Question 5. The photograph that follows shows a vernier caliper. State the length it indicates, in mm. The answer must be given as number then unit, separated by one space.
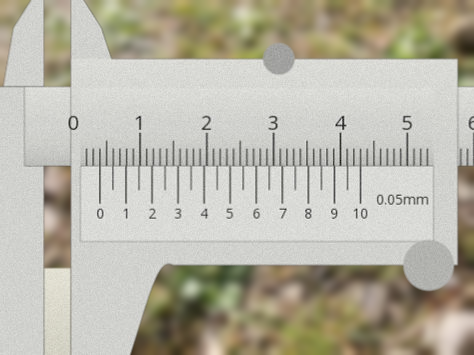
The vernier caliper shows 4.0 mm
